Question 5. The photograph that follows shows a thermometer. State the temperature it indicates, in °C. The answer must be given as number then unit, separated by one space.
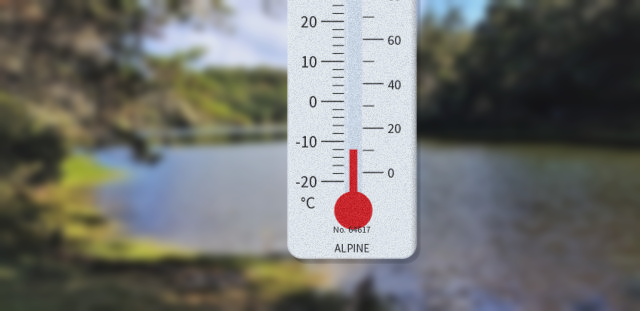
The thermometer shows -12 °C
